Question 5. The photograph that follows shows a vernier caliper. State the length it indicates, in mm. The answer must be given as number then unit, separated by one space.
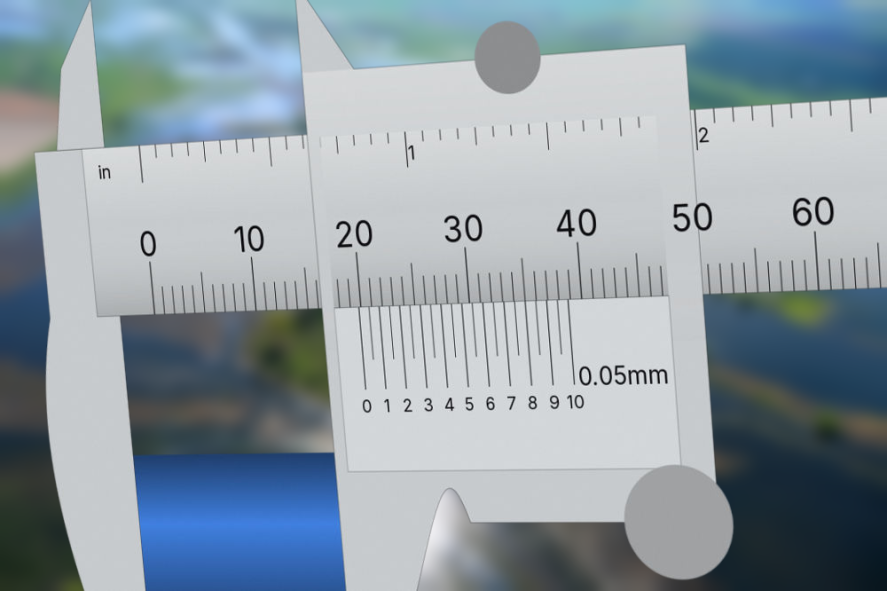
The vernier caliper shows 19.8 mm
